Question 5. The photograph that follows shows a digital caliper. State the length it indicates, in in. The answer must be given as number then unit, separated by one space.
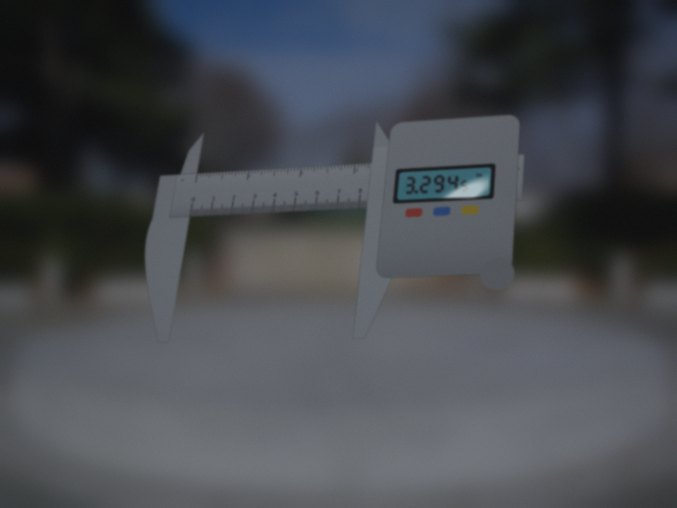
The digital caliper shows 3.2945 in
